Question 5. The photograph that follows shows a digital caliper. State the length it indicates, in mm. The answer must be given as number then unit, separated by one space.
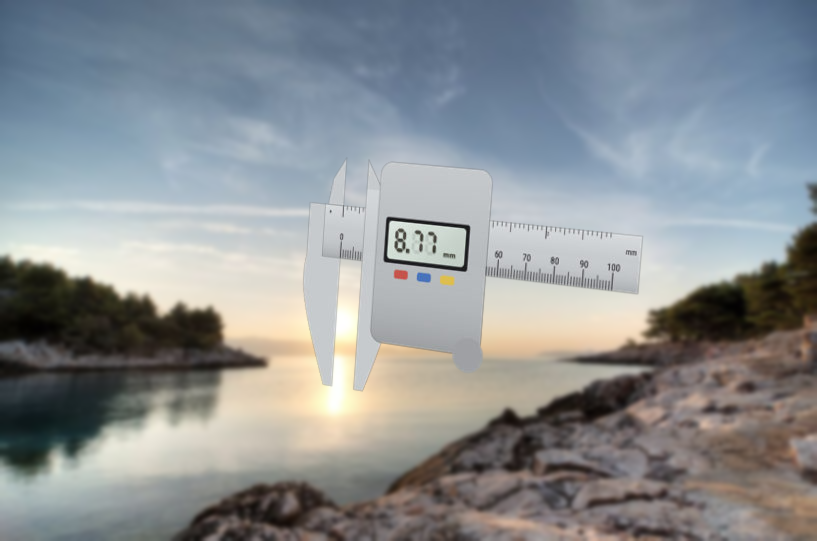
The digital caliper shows 8.77 mm
